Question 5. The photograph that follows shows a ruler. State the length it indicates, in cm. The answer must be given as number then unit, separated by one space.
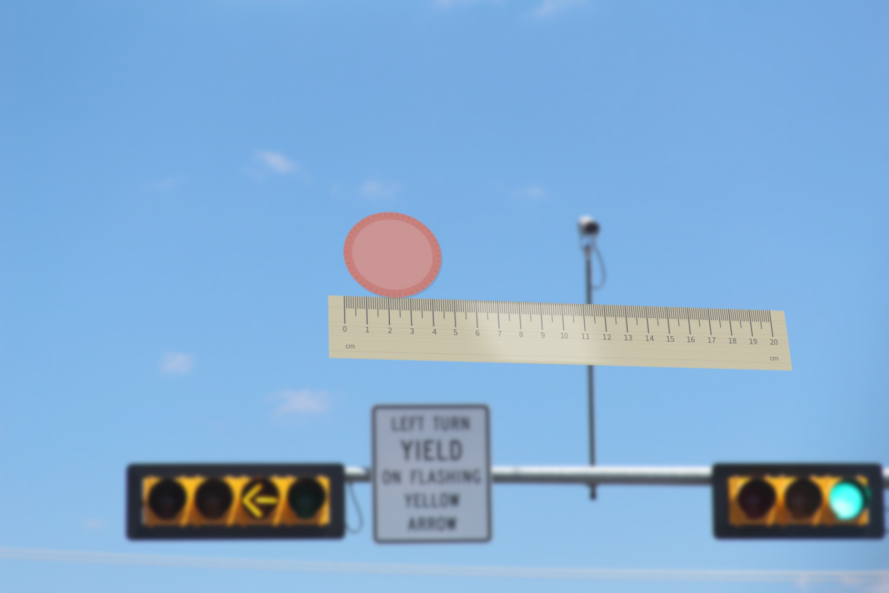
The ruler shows 4.5 cm
